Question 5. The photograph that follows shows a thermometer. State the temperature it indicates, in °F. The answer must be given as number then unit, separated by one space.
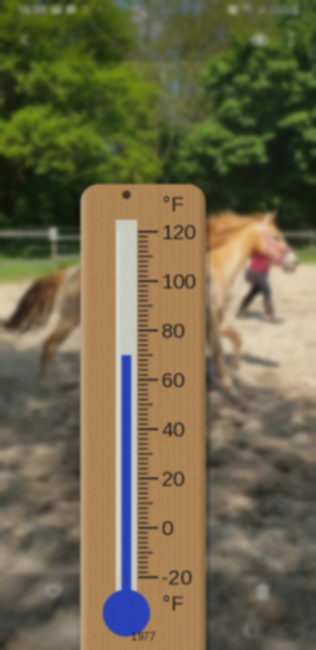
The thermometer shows 70 °F
